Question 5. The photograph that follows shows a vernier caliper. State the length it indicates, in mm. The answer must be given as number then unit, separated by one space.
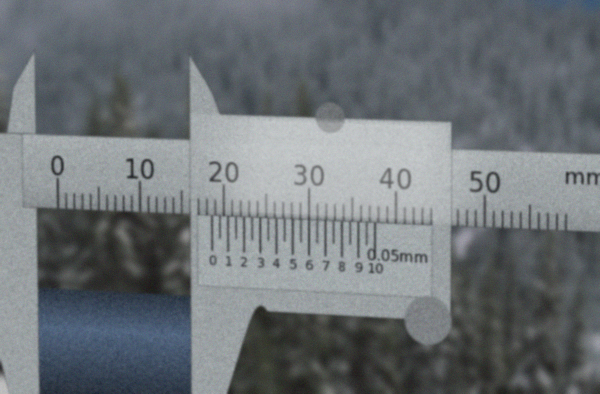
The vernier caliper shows 18.6 mm
